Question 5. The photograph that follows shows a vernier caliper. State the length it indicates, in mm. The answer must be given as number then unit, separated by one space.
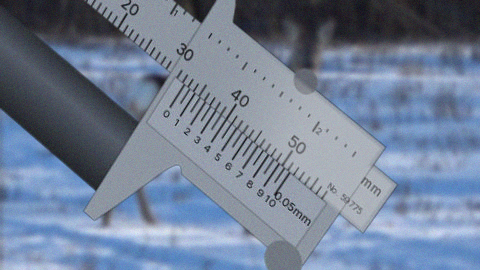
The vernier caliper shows 32.4 mm
